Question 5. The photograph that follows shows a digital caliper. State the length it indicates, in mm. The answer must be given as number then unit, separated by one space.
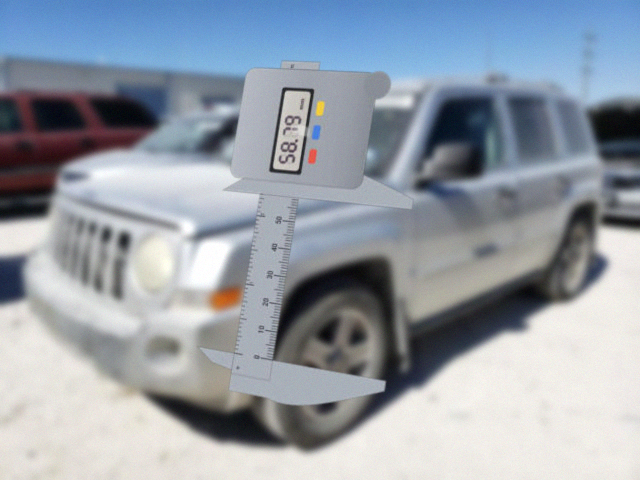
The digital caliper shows 58.79 mm
